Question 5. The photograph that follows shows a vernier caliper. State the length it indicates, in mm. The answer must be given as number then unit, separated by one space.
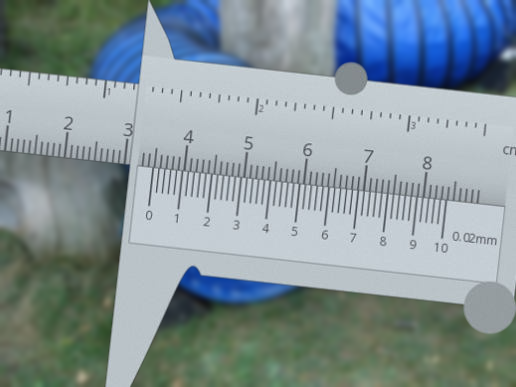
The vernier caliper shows 34.8 mm
